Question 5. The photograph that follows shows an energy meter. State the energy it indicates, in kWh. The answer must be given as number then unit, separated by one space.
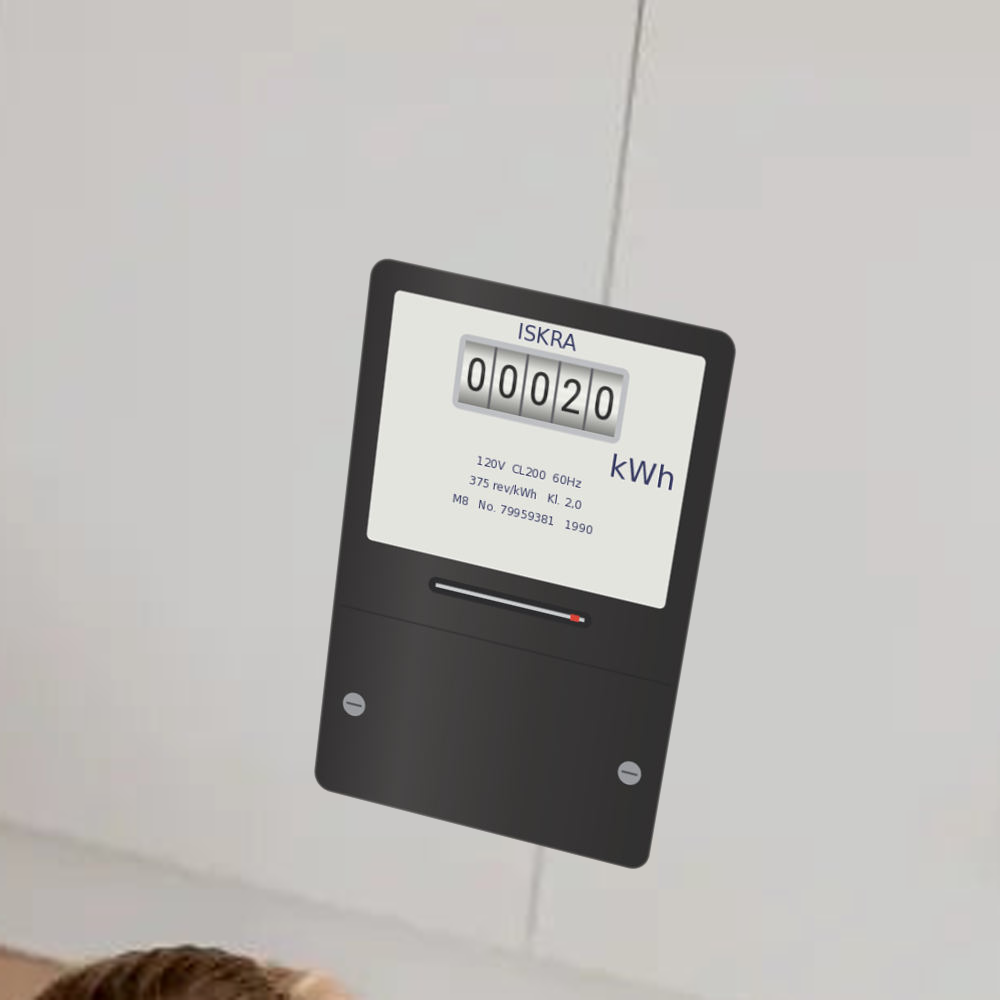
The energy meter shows 20 kWh
